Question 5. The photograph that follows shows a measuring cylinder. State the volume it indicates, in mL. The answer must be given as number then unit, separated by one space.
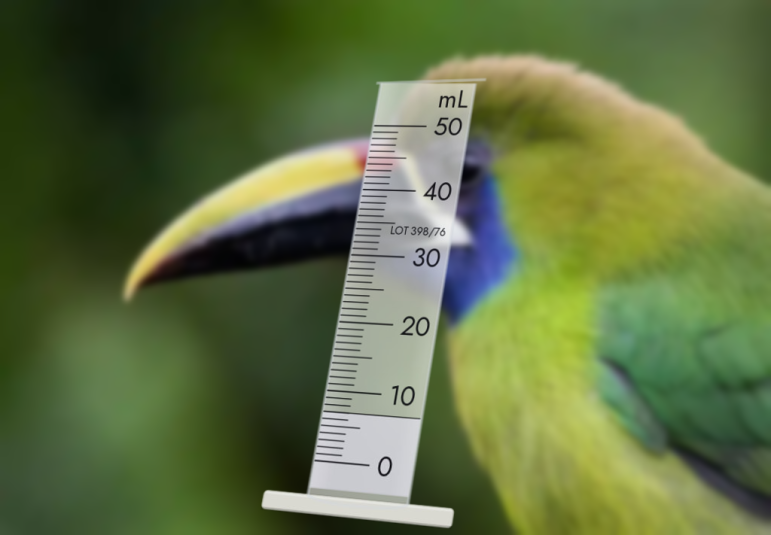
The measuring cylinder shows 7 mL
